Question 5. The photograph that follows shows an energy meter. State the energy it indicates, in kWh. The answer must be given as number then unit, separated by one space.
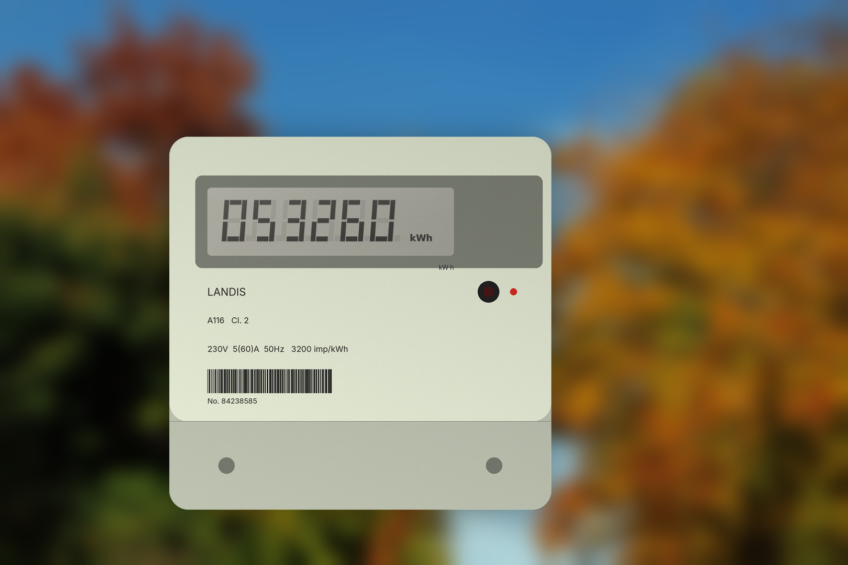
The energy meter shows 53260 kWh
